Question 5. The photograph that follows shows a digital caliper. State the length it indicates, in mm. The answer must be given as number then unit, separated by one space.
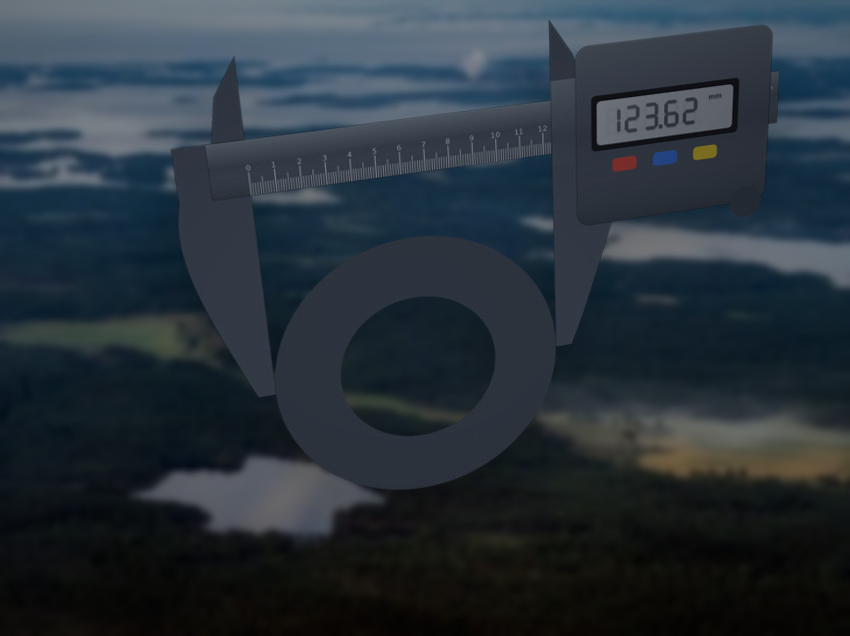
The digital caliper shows 123.62 mm
